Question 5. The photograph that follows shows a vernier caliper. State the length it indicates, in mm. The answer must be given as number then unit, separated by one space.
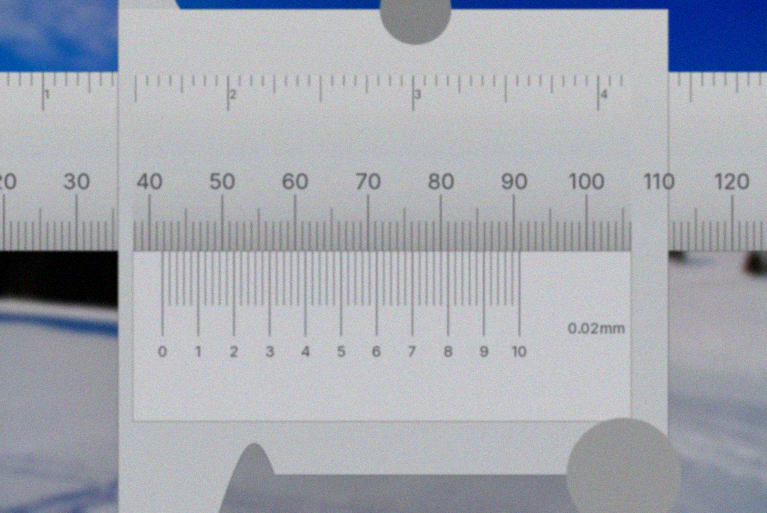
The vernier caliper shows 41.8 mm
